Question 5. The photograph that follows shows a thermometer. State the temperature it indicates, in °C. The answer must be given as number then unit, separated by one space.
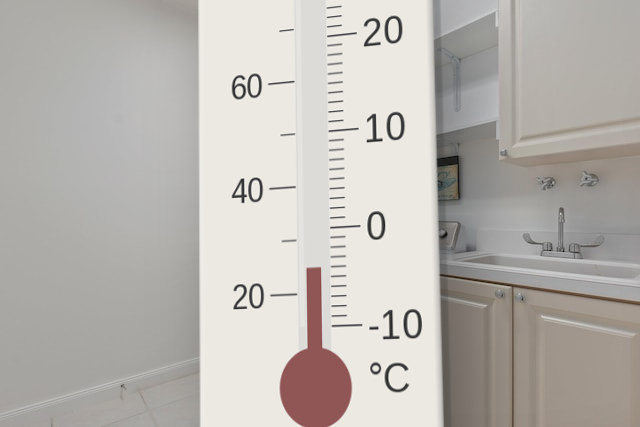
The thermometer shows -4 °C
